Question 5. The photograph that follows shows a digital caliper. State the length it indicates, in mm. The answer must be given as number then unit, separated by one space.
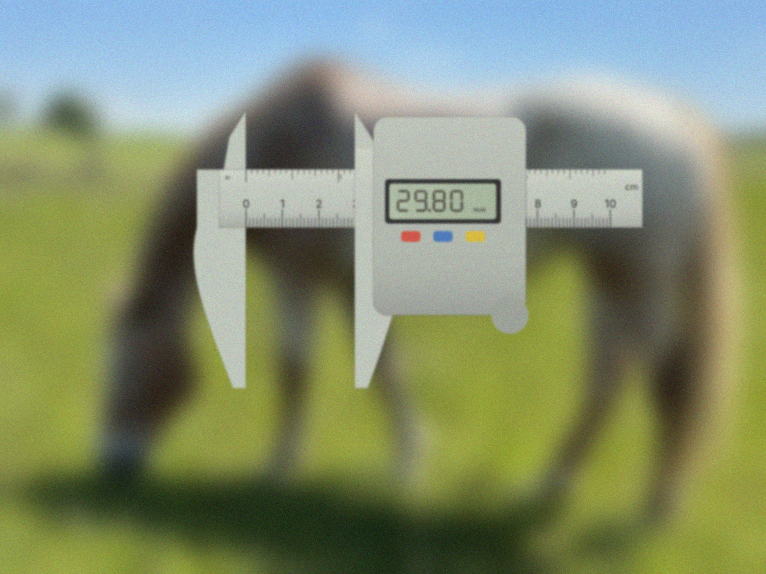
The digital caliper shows 29.80 mm
